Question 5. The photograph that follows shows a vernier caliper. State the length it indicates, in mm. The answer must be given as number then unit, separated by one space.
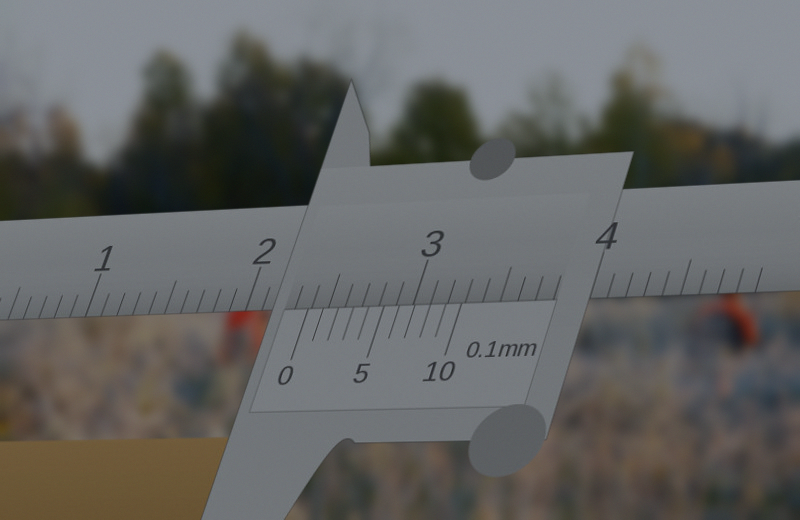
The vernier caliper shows 23.8 mm
